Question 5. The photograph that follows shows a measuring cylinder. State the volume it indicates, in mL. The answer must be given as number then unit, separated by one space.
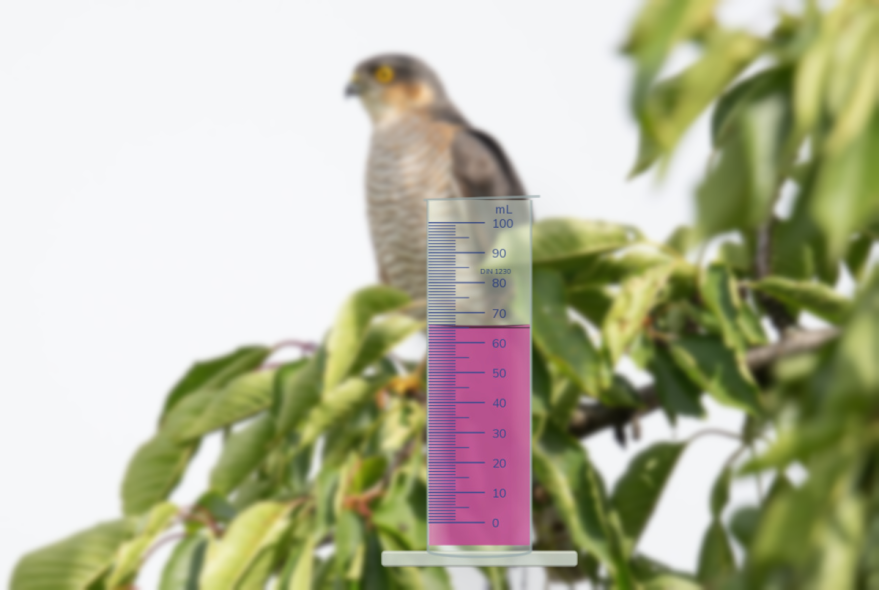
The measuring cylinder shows 65 mL
